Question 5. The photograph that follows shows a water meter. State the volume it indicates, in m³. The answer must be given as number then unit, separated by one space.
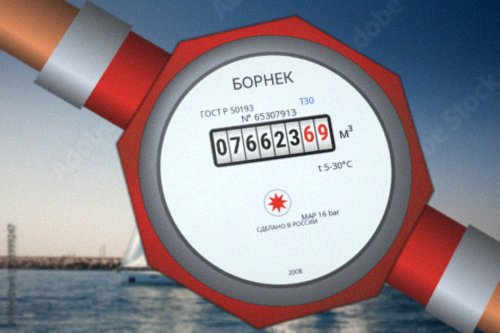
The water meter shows 76623.69 m³
